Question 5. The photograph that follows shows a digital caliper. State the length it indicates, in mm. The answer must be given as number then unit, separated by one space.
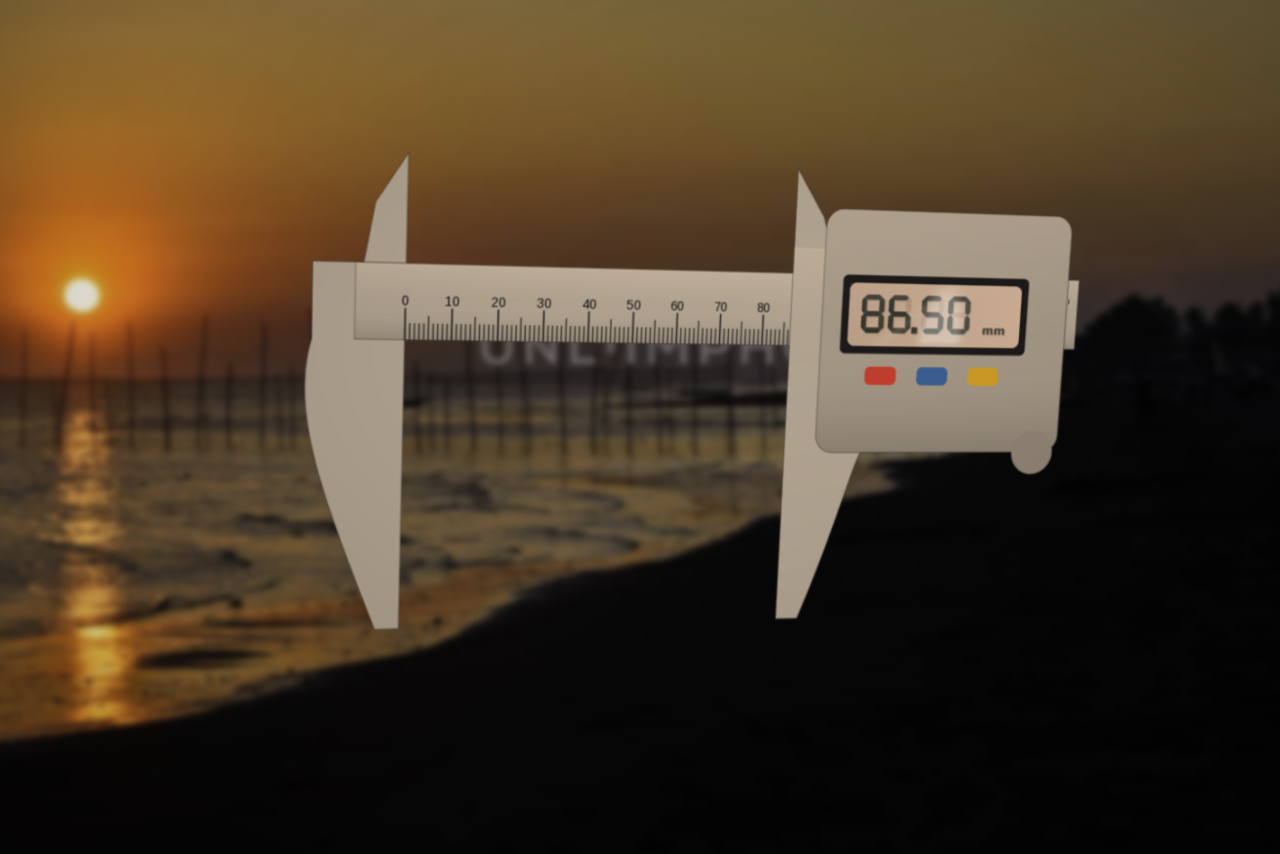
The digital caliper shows 86.50 mm
